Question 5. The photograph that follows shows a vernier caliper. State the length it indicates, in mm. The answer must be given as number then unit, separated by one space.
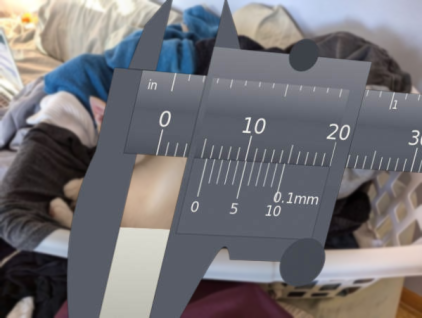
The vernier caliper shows 5.6 mm
